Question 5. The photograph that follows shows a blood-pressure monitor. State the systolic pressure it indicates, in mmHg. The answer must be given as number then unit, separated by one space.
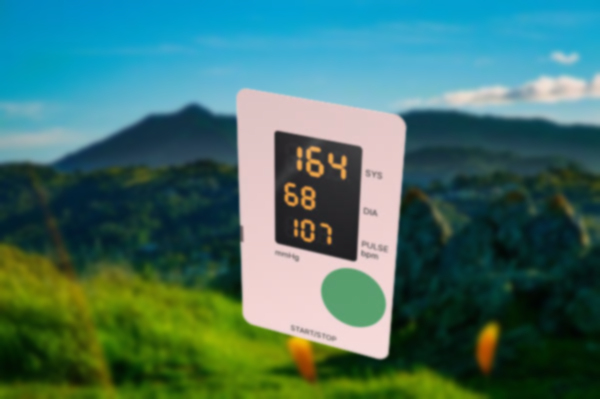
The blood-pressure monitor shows 164 mmHg
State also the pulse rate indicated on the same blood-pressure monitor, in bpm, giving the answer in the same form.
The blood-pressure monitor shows 107 bpm
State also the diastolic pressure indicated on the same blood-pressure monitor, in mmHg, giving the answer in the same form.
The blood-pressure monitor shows 68 mmHg
